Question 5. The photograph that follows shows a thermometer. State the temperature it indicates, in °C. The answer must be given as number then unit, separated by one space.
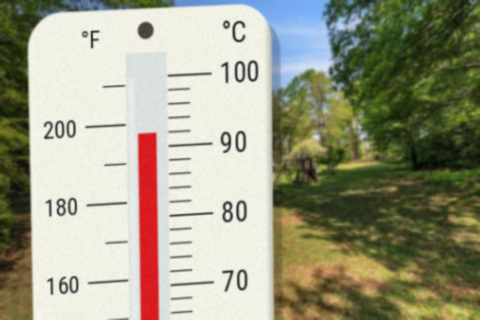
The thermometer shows 92 °C
